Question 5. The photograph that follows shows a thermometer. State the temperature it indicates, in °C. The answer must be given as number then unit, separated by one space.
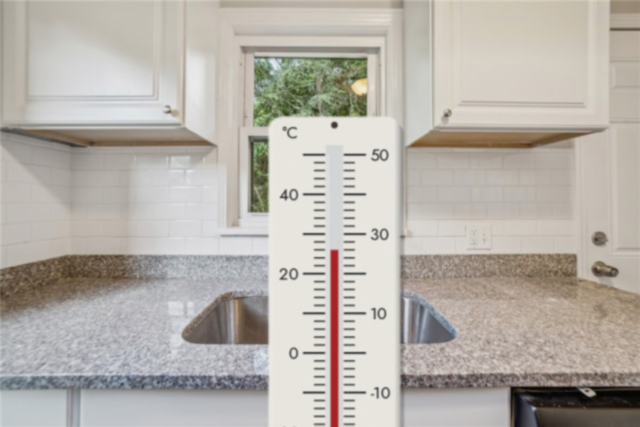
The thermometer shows 26 °C
